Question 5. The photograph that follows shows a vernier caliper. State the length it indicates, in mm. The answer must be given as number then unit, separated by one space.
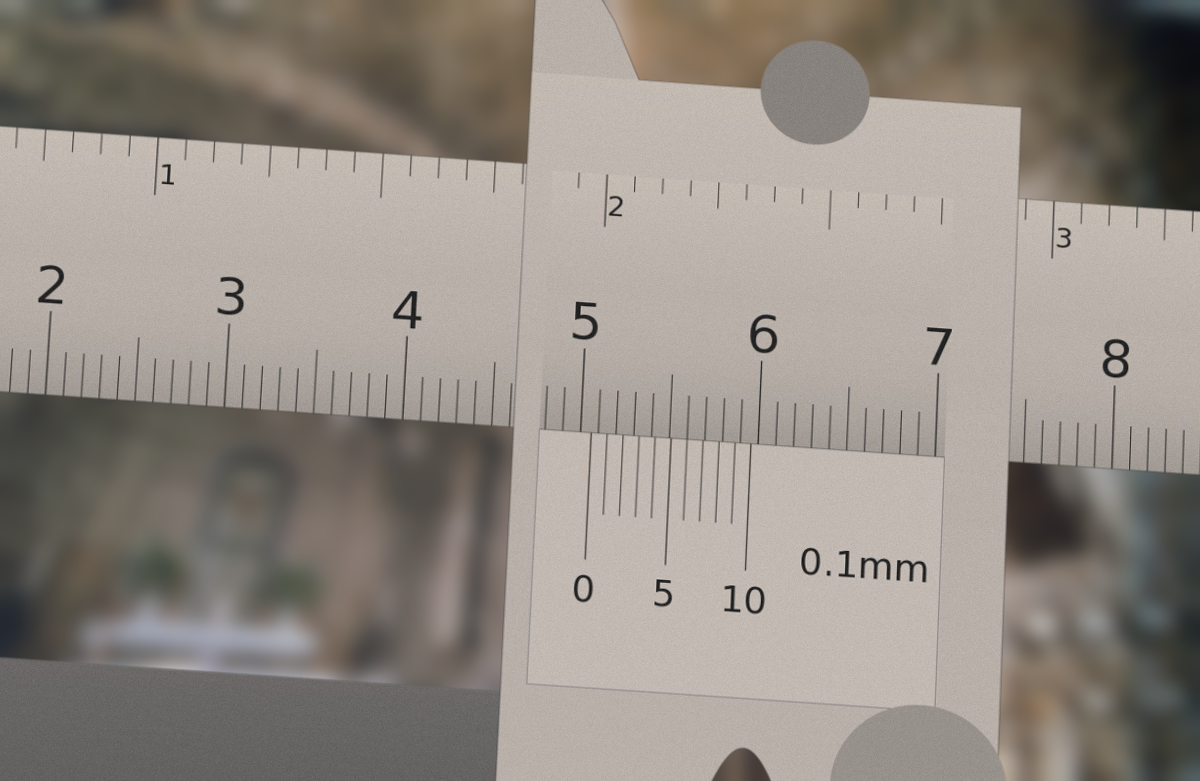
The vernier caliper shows 50.6 mm
